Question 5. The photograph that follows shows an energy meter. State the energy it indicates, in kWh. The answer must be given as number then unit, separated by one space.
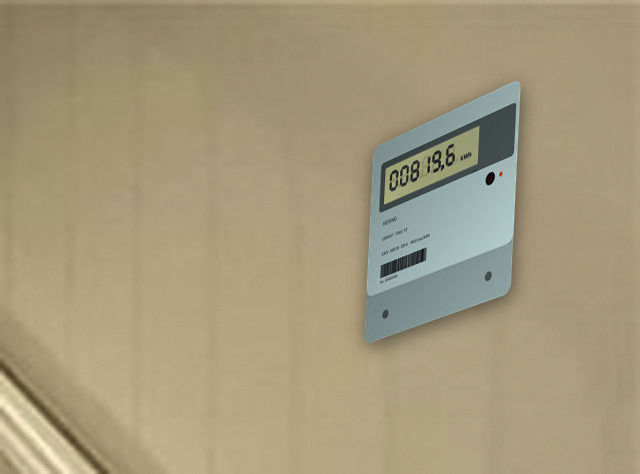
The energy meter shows 819.6 kWh
